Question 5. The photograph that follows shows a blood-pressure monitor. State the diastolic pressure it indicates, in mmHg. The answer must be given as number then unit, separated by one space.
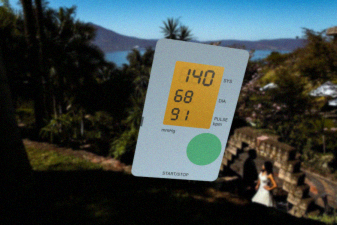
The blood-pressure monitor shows 68 mmHg
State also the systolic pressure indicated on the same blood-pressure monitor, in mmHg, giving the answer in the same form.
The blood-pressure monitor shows 140 mmHg
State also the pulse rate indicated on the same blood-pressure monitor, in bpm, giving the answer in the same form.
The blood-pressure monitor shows 91 bpm
